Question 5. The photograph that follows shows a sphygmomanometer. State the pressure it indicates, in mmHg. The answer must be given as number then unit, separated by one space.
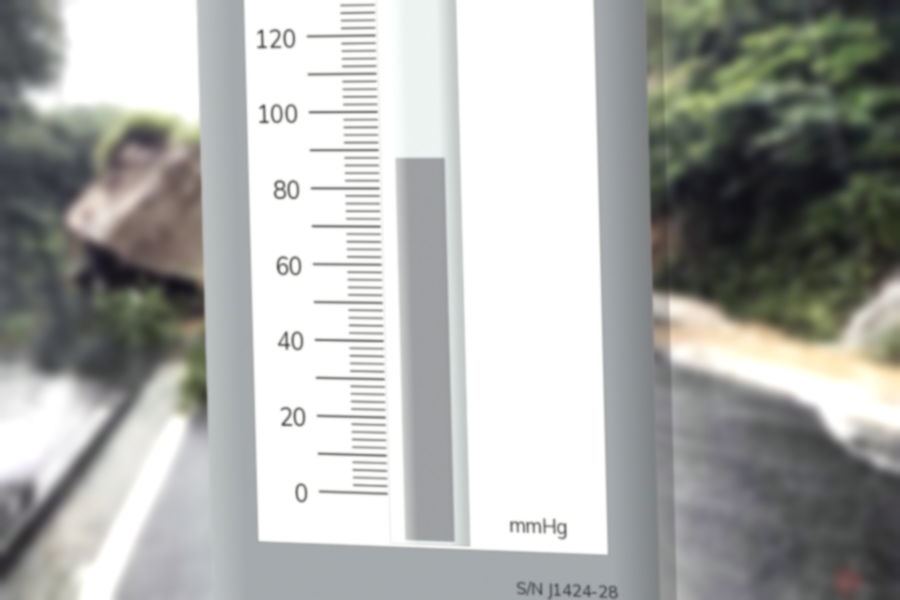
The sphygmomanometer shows 88 mmHg
